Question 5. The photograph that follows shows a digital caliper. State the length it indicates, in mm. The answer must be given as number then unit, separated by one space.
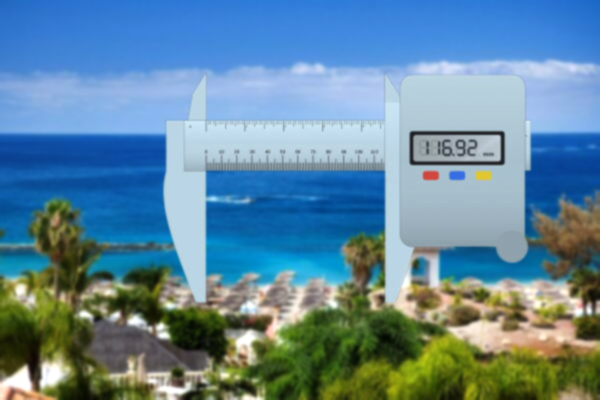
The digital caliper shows 116.92 mm
